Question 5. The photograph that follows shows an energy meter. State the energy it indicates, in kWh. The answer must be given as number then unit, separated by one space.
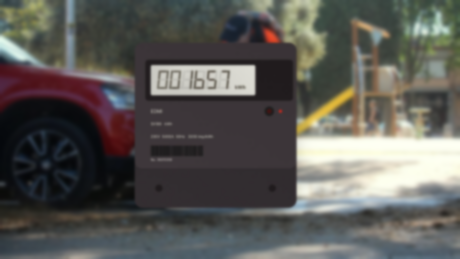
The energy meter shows 1657 kWh
